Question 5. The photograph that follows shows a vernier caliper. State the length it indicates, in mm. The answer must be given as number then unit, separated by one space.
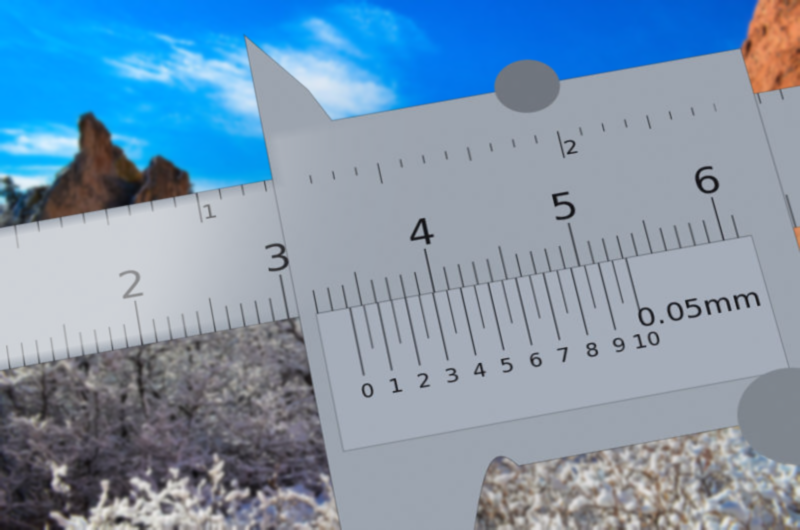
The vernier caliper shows 34.2 mm
